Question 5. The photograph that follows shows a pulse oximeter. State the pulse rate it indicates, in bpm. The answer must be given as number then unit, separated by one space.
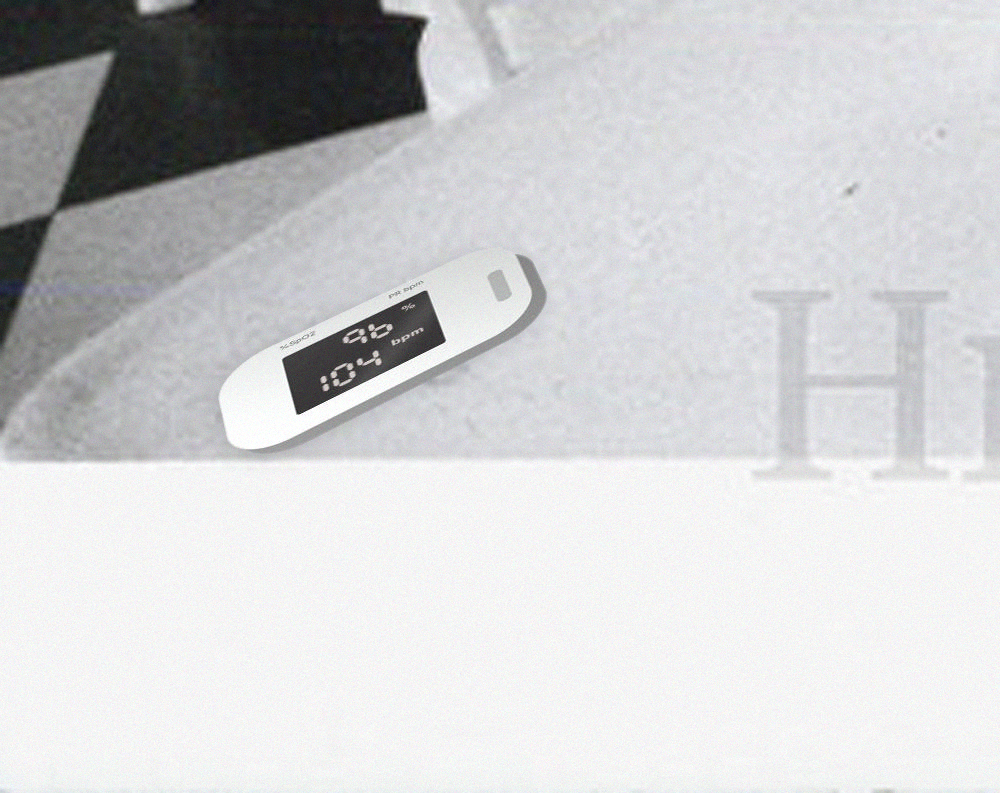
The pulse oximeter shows 104 bpm
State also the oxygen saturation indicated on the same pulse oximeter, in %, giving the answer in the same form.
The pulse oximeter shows 96 %
